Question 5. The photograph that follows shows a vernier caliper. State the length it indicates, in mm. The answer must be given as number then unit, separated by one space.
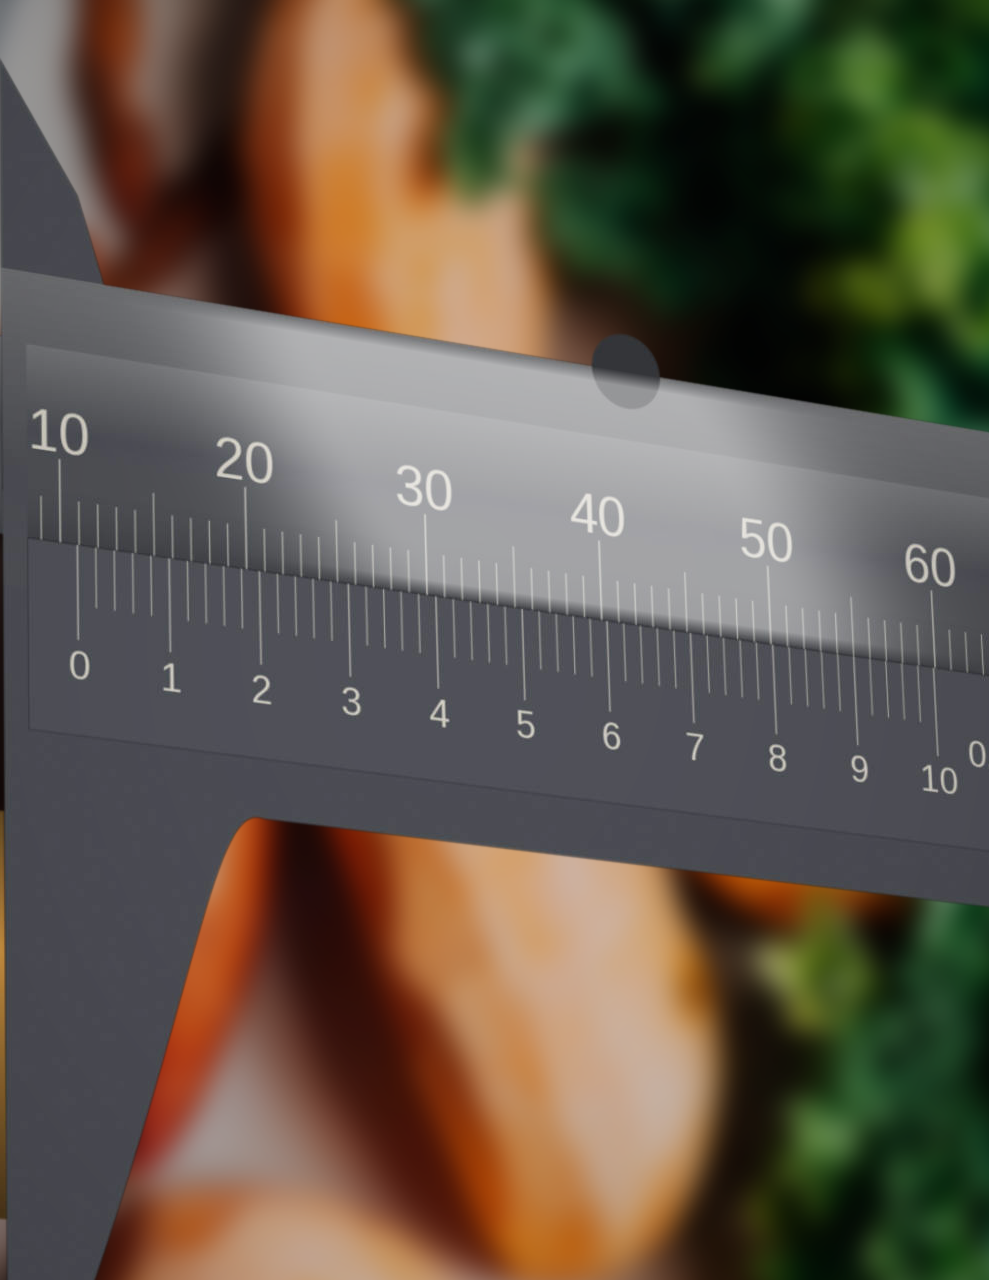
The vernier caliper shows 10.9 mm
